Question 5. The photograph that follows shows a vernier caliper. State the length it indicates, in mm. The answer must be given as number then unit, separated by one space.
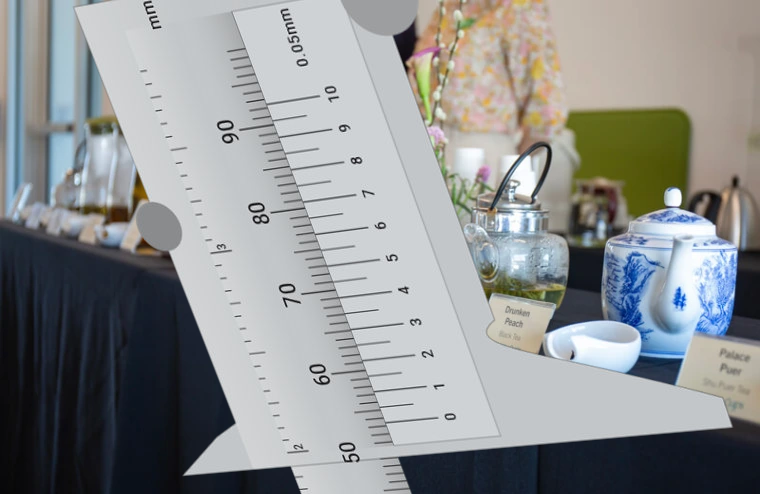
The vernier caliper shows 53.4 mm
